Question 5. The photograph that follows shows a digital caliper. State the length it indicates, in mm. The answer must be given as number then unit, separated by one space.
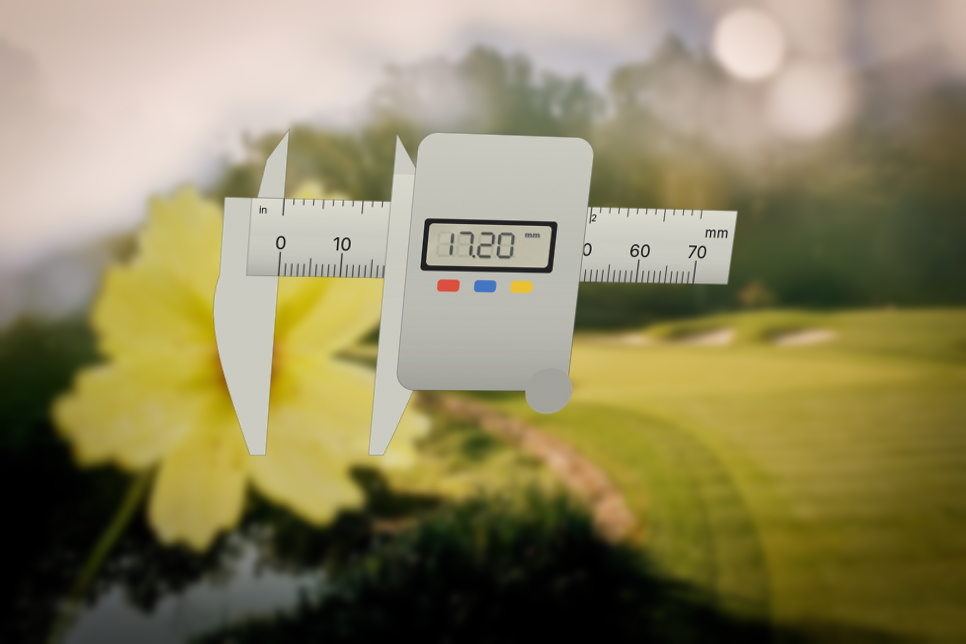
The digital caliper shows 17.20 mm
